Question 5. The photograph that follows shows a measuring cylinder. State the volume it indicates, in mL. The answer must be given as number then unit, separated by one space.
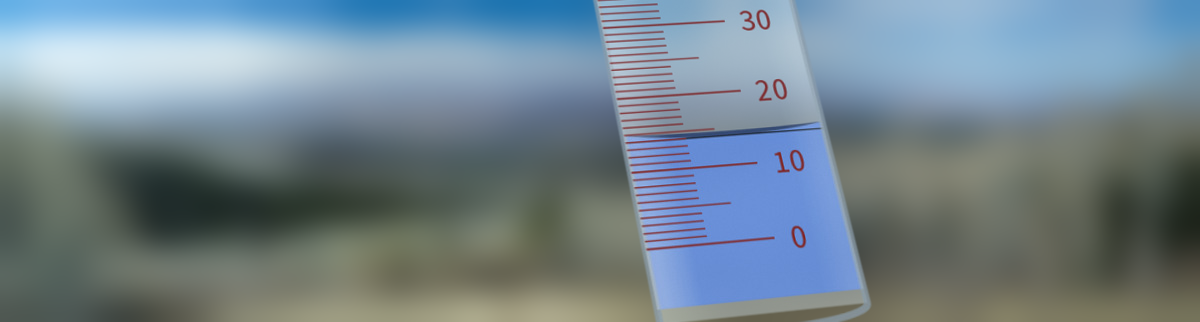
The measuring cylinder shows 14 mL
